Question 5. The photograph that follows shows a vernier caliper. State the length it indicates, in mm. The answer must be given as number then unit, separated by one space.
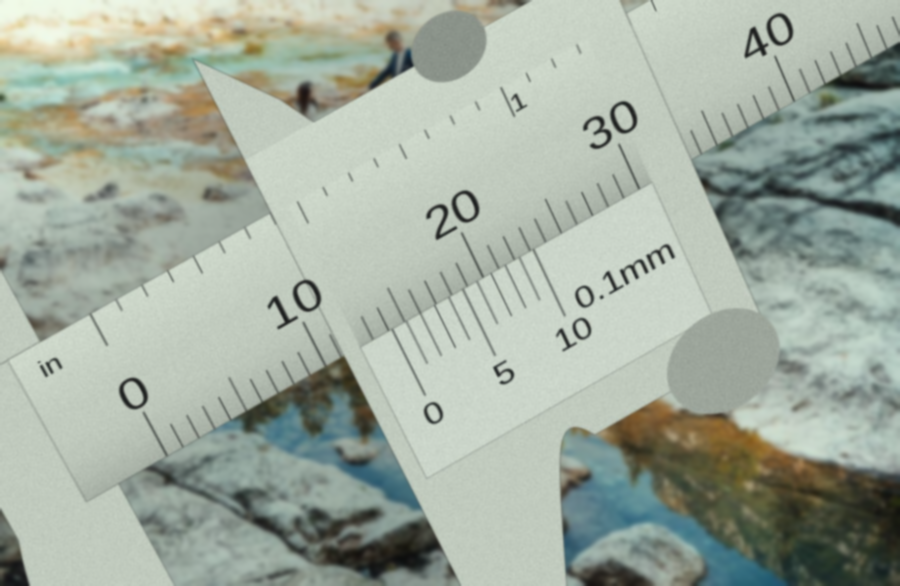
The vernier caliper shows 14.2 mm
